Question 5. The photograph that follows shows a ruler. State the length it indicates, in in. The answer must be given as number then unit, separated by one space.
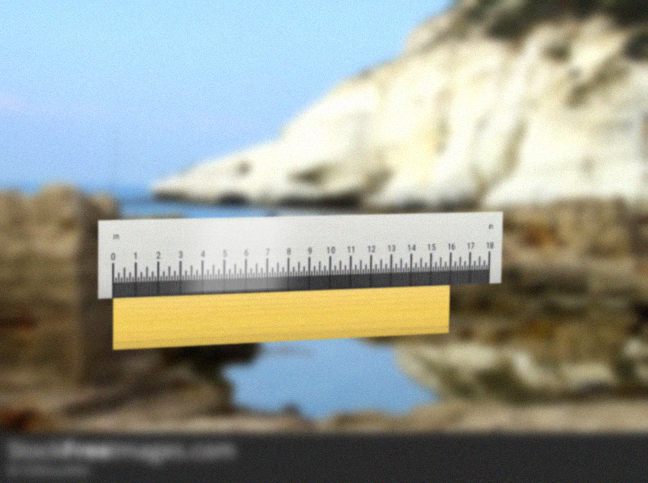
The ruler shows 16 in
